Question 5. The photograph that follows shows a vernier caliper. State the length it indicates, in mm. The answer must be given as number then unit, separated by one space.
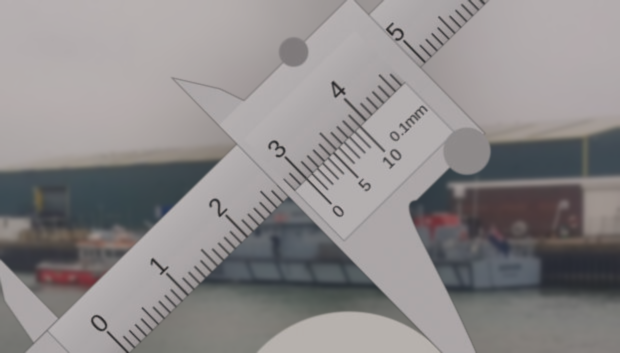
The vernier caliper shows 30.0 mm
